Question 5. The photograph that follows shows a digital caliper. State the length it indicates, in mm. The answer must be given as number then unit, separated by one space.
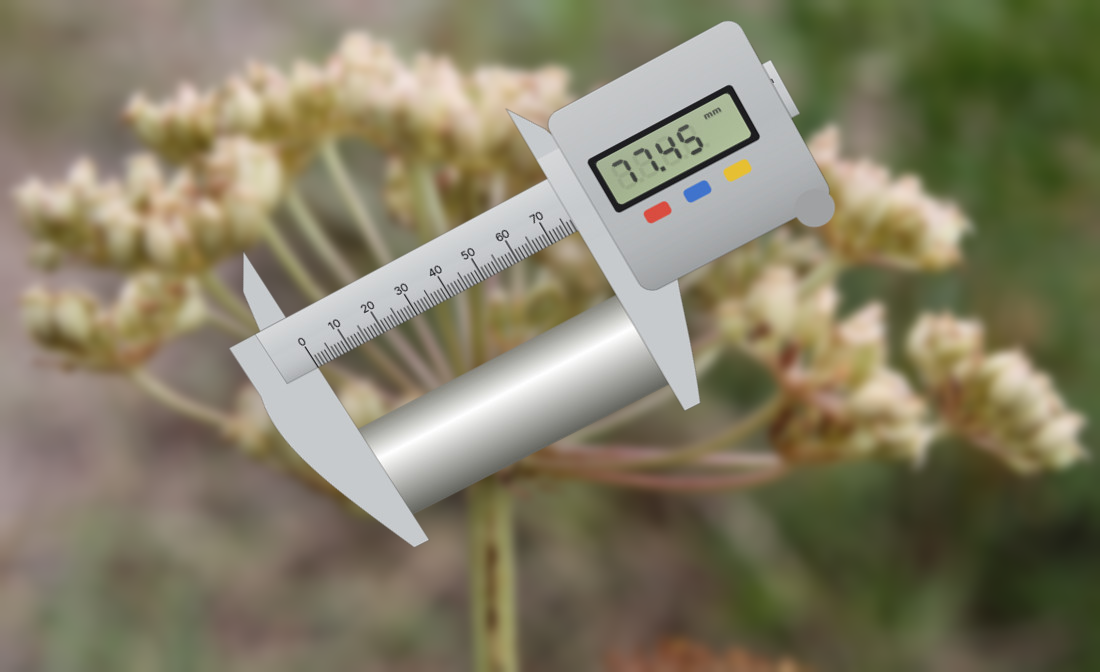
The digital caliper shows 77.45 mm
